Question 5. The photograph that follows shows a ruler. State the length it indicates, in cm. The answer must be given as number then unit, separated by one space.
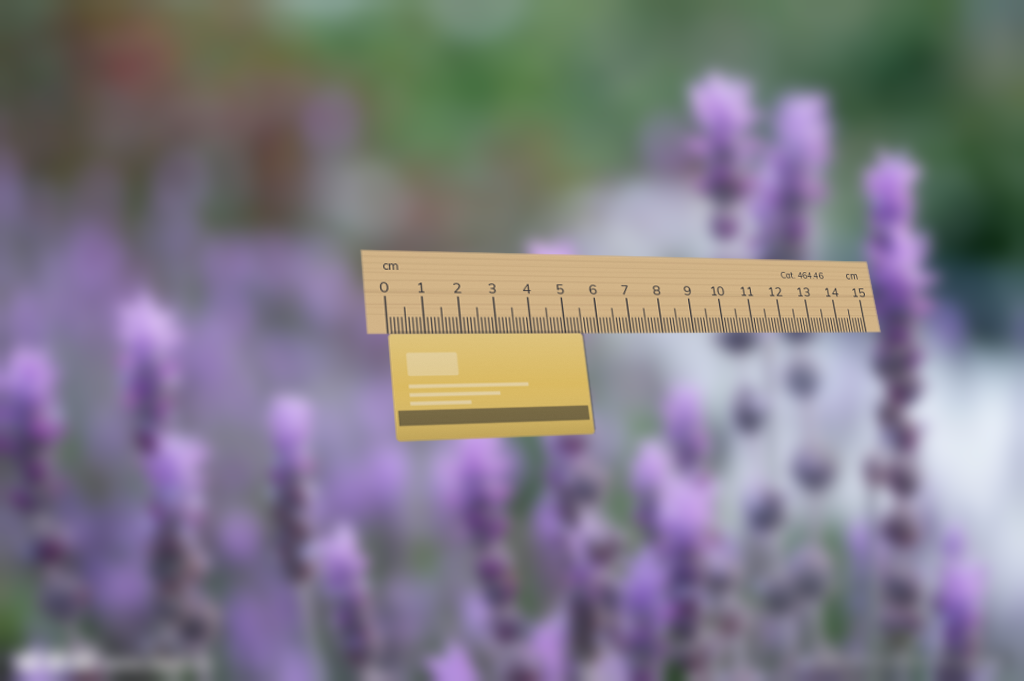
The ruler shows 5.5 cm
